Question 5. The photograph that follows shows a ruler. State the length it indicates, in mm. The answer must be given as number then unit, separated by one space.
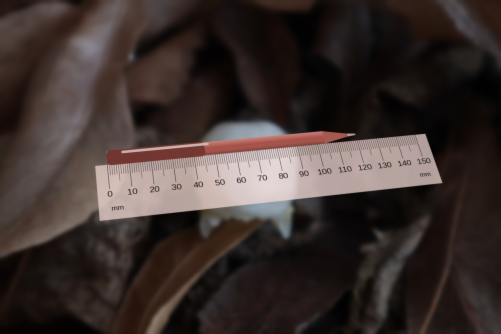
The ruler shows 120 mm
